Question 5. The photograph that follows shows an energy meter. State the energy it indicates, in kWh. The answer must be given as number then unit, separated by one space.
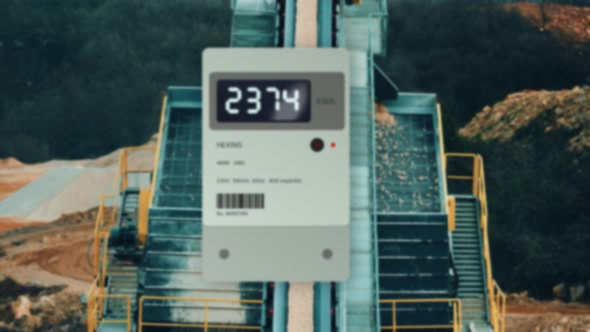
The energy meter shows 2374 kWh
